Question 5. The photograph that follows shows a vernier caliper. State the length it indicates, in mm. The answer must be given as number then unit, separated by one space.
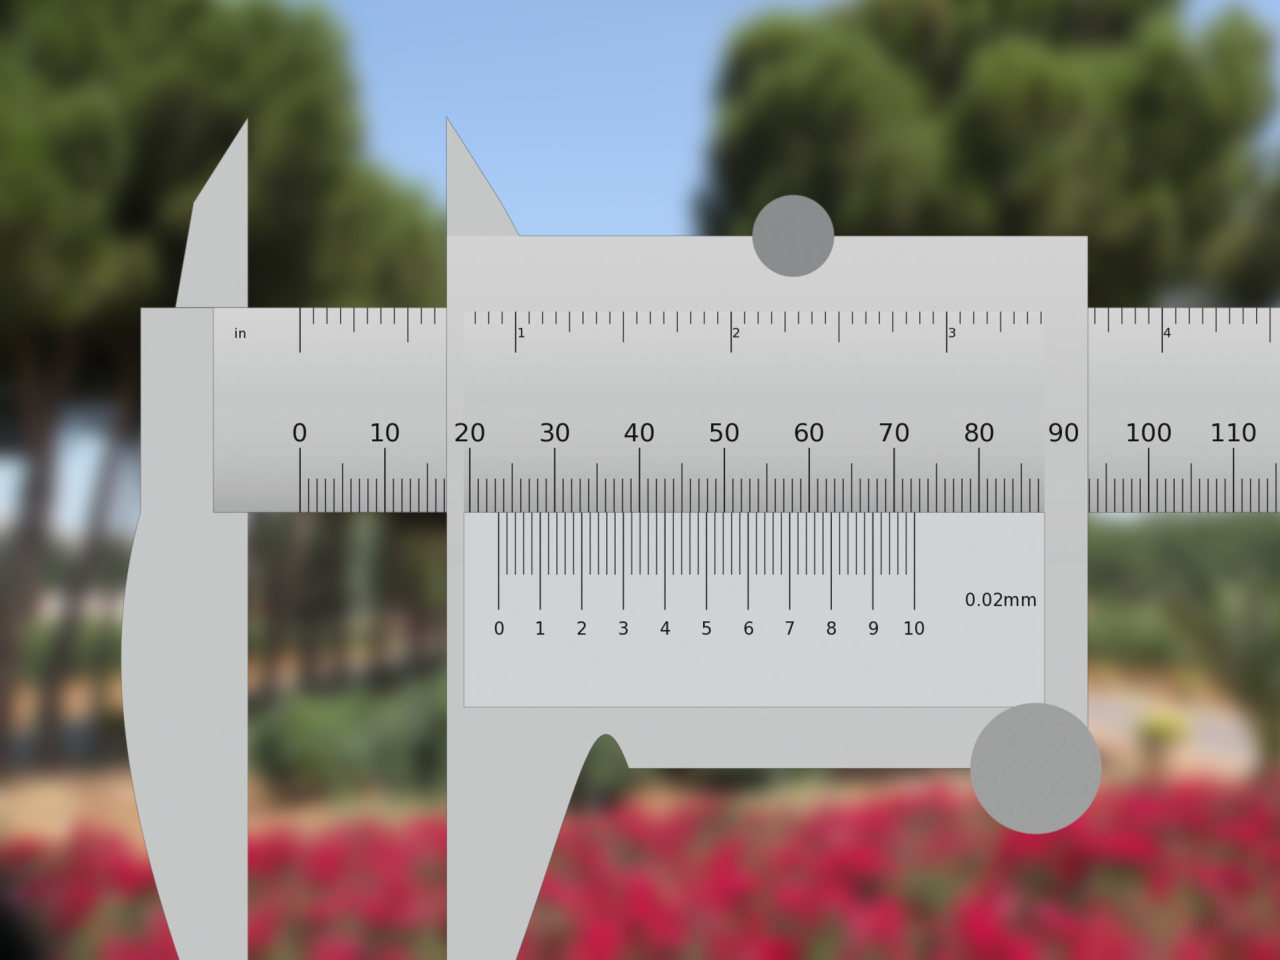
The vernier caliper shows 23.4 mm
